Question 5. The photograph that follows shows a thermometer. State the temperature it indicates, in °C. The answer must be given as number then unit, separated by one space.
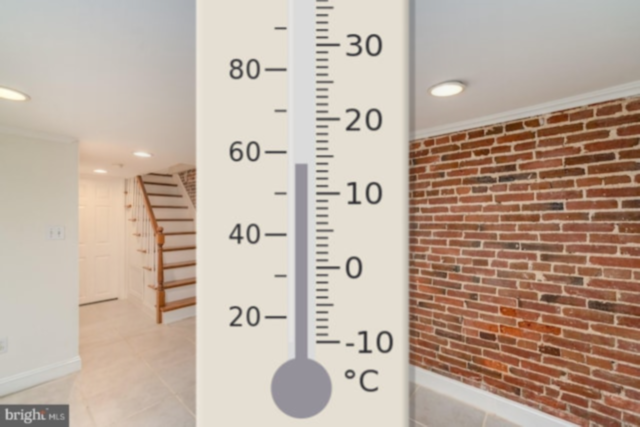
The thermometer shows 14 °C
